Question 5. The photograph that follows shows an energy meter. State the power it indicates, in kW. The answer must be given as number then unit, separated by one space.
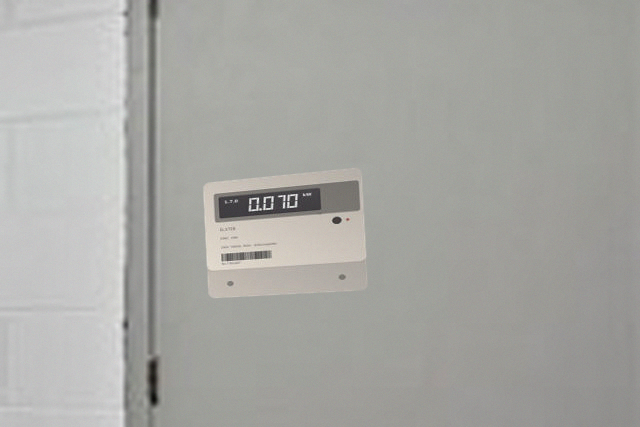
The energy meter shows 0.070 kW
